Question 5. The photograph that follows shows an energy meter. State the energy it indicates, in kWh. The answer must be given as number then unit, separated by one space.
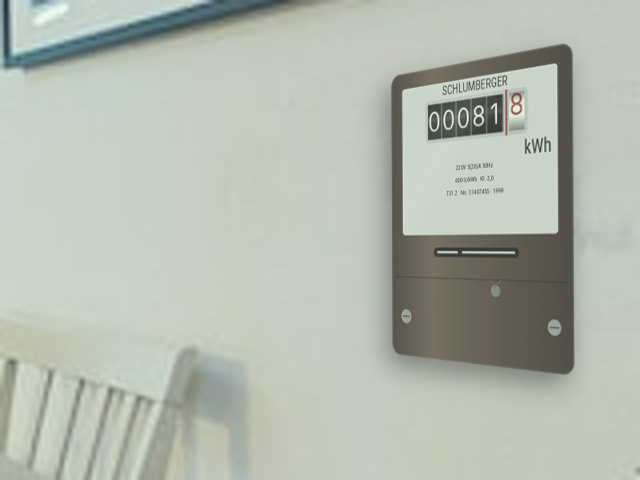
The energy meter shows 81.8 kWh
